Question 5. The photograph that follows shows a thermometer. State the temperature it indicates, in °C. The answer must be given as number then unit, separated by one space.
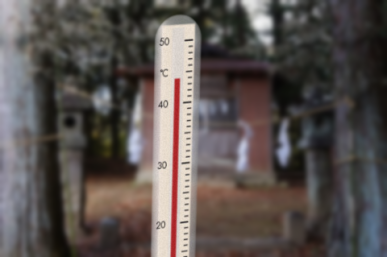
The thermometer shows 44 °C
